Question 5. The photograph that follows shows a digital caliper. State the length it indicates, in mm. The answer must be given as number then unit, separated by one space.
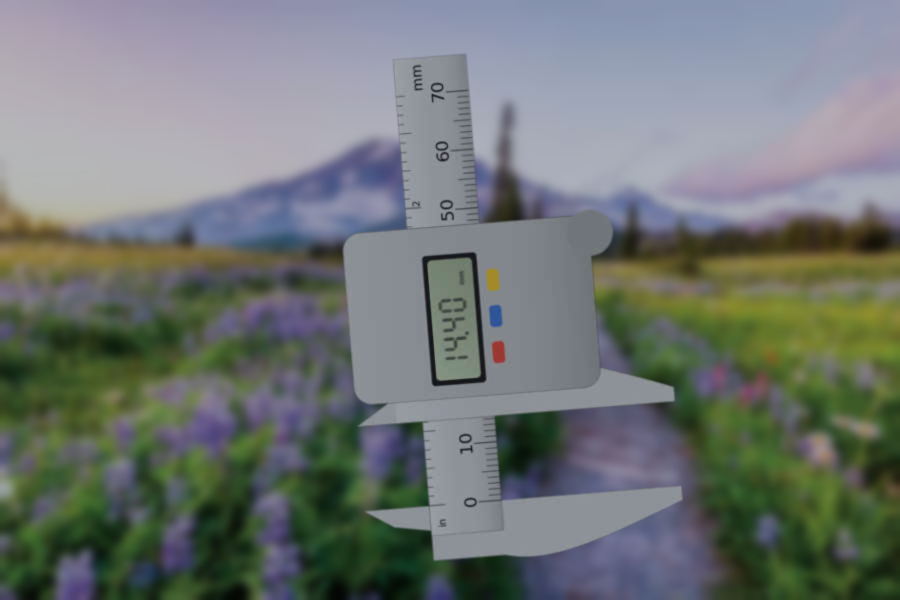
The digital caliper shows 14.40 mm
